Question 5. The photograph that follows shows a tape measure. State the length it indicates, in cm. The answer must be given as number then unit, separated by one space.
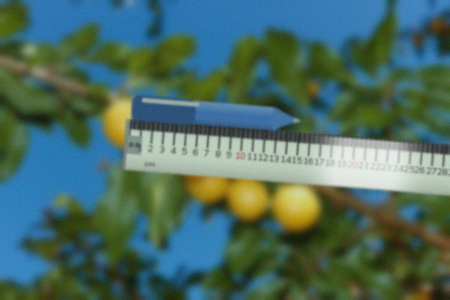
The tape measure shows 15 cm
